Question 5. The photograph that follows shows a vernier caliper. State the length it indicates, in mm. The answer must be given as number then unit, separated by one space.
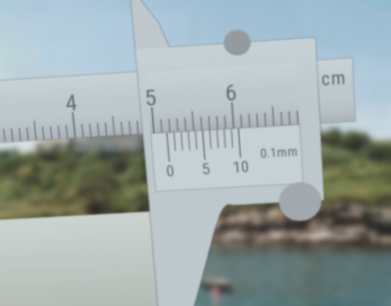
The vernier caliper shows 51.6 mm
